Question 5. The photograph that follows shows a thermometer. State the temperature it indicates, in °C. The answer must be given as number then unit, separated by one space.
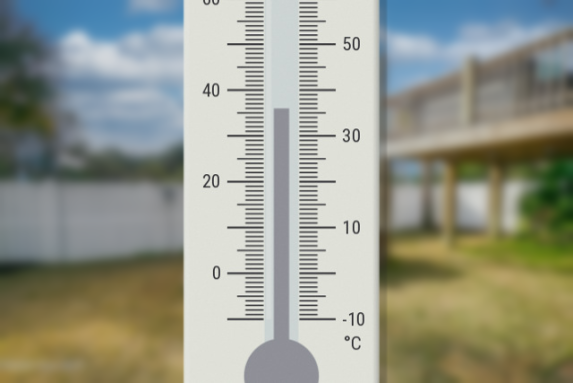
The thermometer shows 36 °C
